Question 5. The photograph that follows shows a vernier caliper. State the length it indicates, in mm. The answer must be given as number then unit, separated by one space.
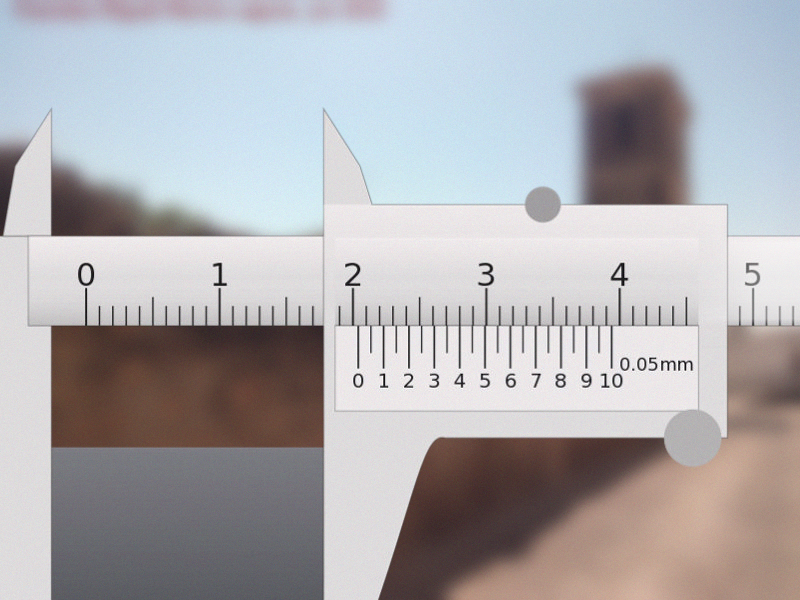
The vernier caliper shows 20.4 mm
